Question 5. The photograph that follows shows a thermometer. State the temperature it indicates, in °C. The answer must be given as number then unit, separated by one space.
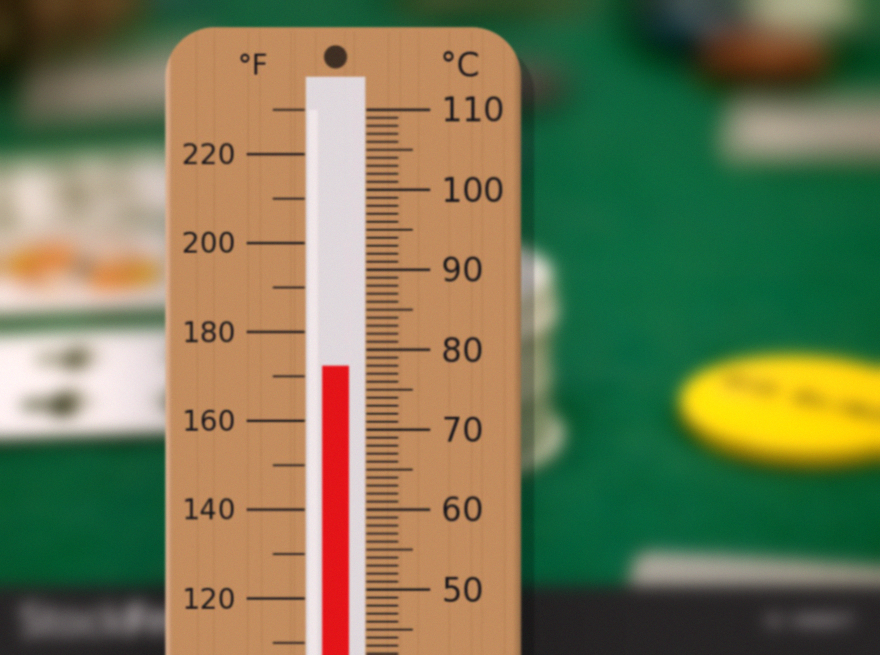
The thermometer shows 78 °C
